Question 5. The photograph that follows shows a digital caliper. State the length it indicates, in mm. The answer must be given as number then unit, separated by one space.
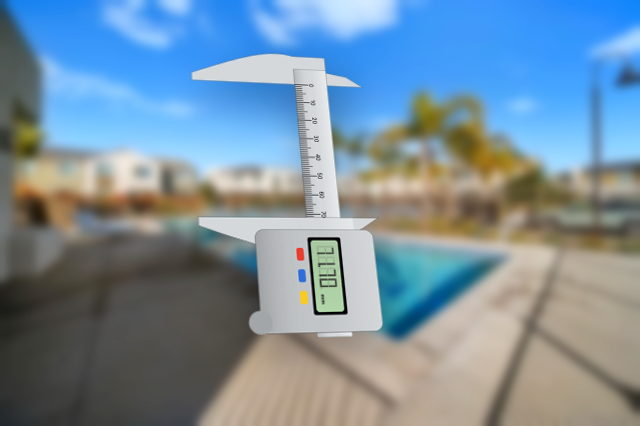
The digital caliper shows 71.70 mm
